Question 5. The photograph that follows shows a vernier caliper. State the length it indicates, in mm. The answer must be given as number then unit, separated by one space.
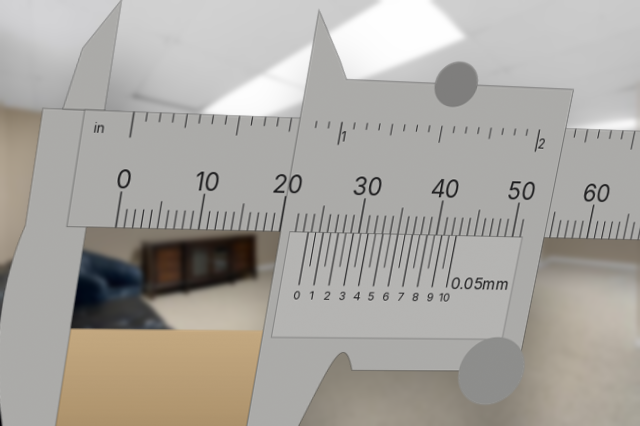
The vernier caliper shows 23.6 mm
